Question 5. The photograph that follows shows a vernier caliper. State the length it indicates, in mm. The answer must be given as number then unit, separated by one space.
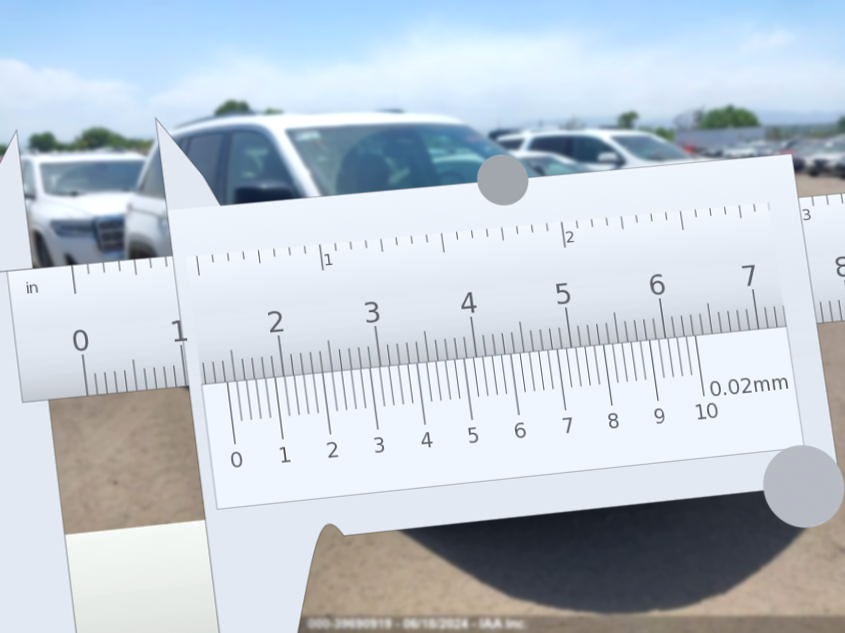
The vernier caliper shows 14.2 mm
